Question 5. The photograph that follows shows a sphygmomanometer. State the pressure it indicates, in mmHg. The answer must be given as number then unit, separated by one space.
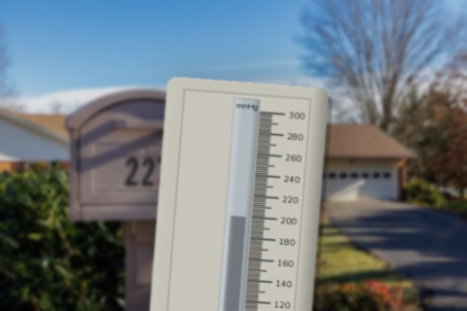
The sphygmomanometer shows 200 mmHg
